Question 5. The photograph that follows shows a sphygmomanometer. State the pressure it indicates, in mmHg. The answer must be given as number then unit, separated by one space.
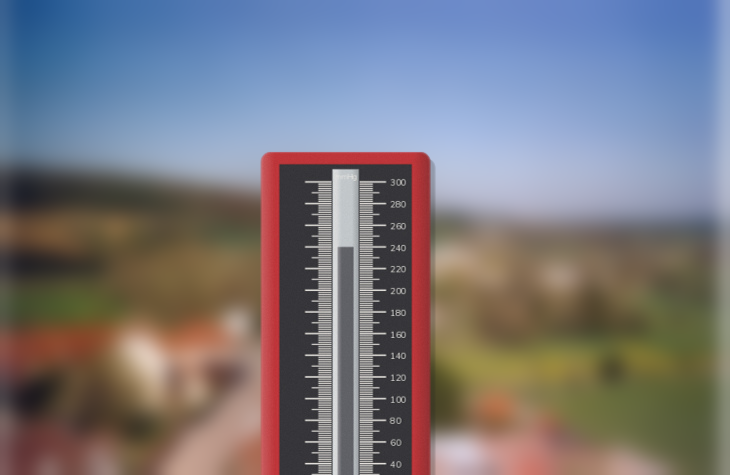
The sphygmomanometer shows 240 mmHg
